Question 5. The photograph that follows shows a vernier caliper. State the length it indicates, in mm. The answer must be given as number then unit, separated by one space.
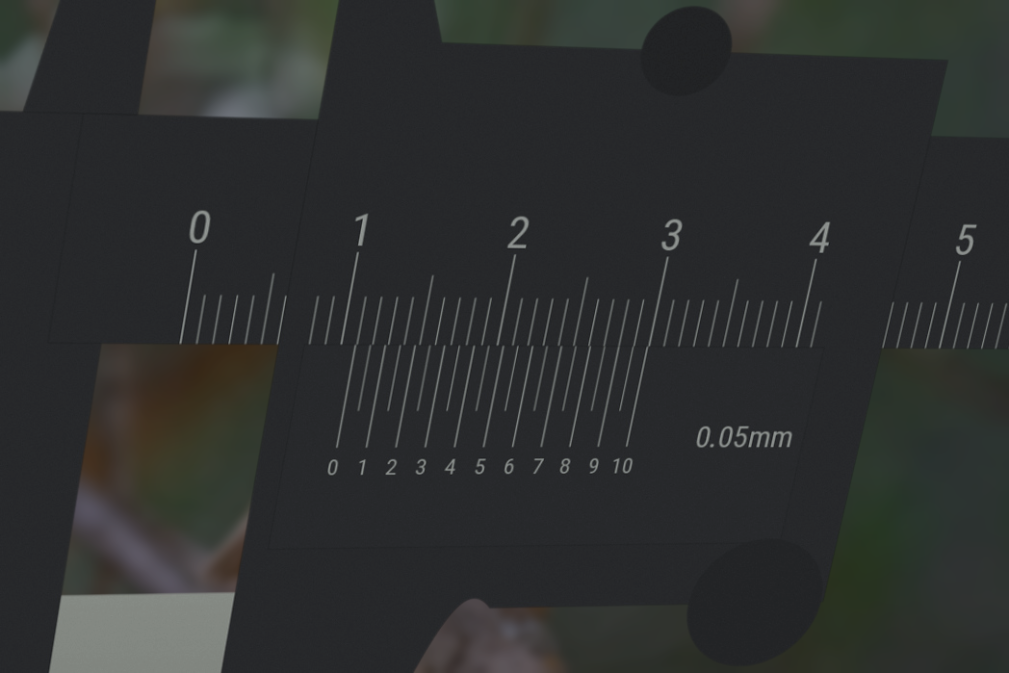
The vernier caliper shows 10.9 mm
